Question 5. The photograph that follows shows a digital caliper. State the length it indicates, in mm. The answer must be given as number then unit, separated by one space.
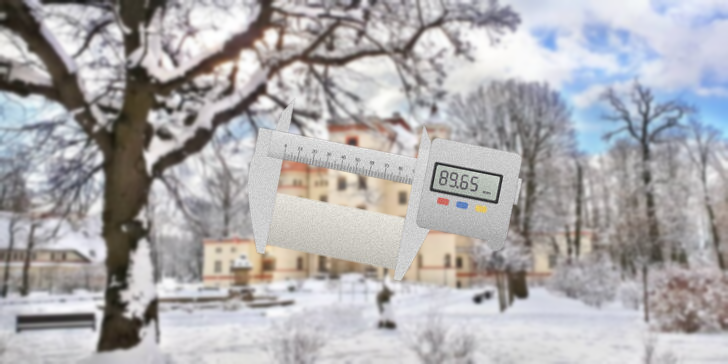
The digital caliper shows 89.65 mm
